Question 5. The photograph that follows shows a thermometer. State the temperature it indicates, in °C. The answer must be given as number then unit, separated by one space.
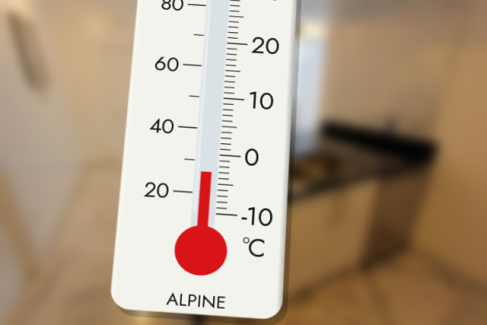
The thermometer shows -3 °C
